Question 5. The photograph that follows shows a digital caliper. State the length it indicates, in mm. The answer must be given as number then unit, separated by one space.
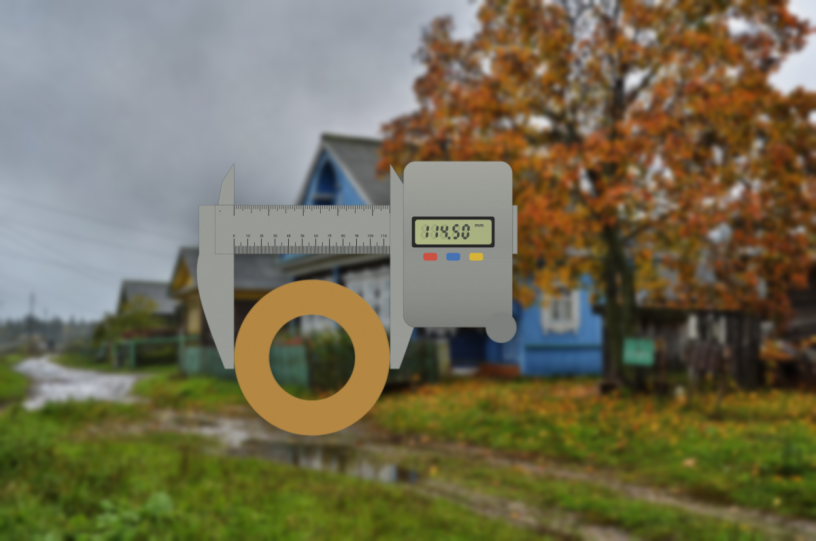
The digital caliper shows 114.50 mm
